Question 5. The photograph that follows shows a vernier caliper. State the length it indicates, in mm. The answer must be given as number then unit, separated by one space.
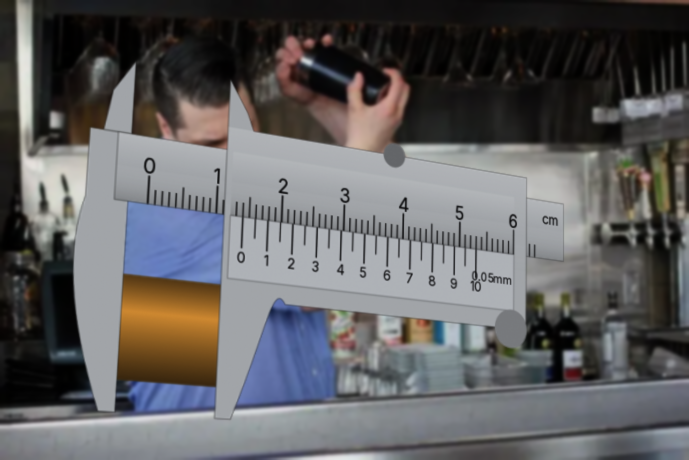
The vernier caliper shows 14.0 mm
